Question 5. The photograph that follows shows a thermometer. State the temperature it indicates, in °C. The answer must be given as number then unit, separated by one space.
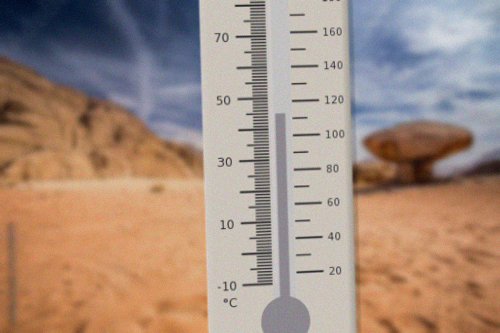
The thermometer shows 45 °C
